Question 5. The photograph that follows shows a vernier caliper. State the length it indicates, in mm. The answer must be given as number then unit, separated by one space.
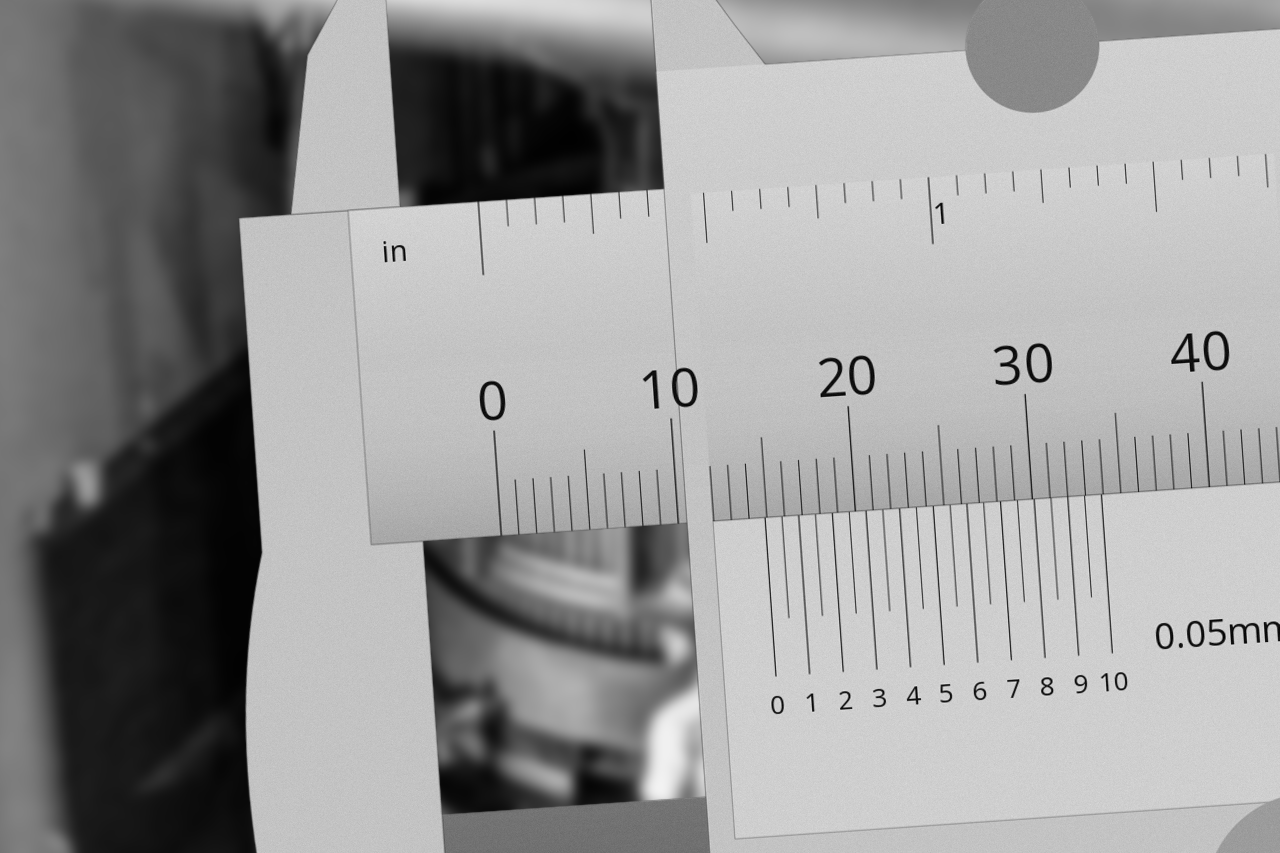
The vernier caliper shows 14.9 mm
